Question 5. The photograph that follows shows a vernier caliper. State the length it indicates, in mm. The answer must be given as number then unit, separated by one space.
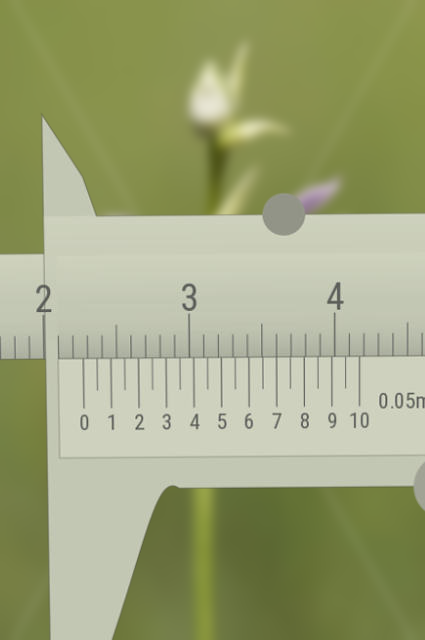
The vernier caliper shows 22.7 mm
